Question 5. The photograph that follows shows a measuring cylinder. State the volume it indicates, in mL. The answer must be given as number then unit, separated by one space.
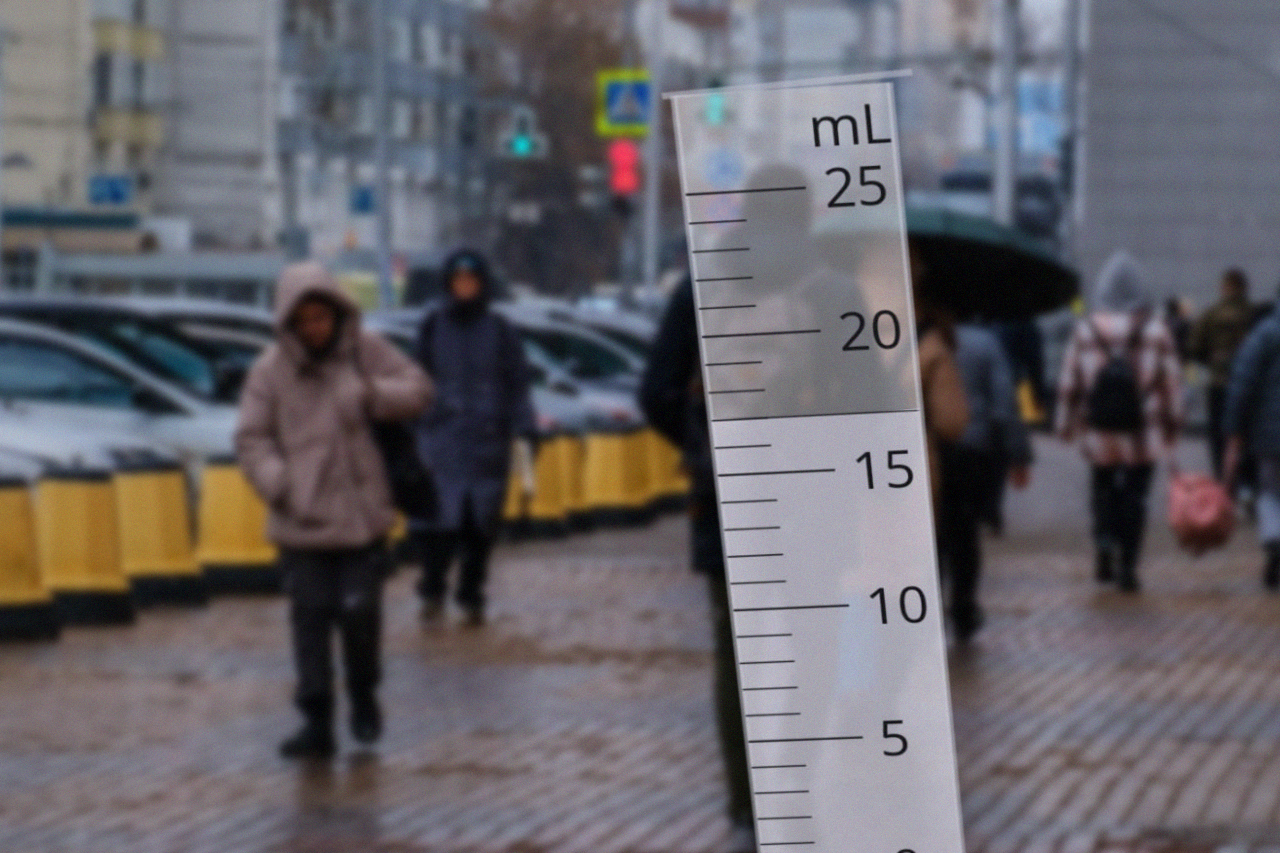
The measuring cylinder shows 17 mL
